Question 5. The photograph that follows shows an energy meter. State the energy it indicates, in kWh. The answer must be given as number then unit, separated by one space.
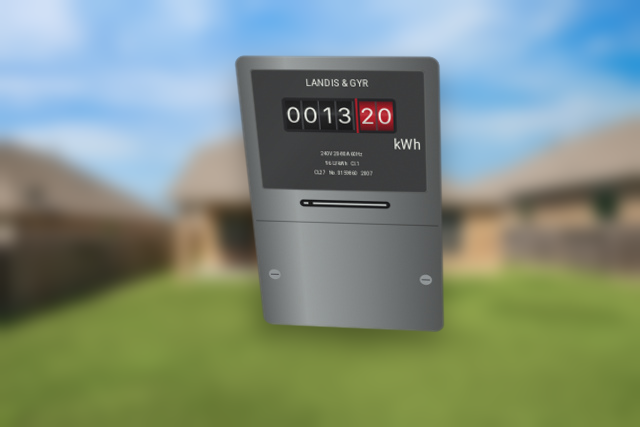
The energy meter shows 13.20 kWh
